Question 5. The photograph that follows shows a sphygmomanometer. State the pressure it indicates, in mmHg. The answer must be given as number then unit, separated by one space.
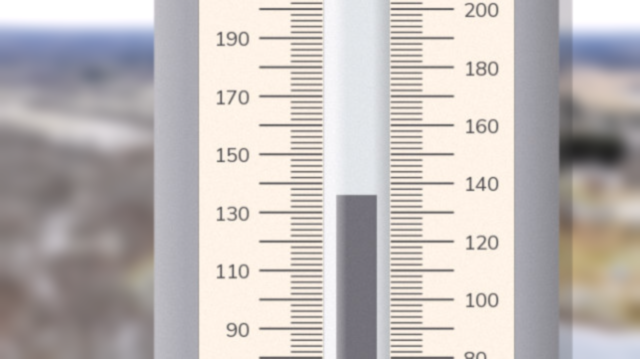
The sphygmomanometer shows 136 mmHg
